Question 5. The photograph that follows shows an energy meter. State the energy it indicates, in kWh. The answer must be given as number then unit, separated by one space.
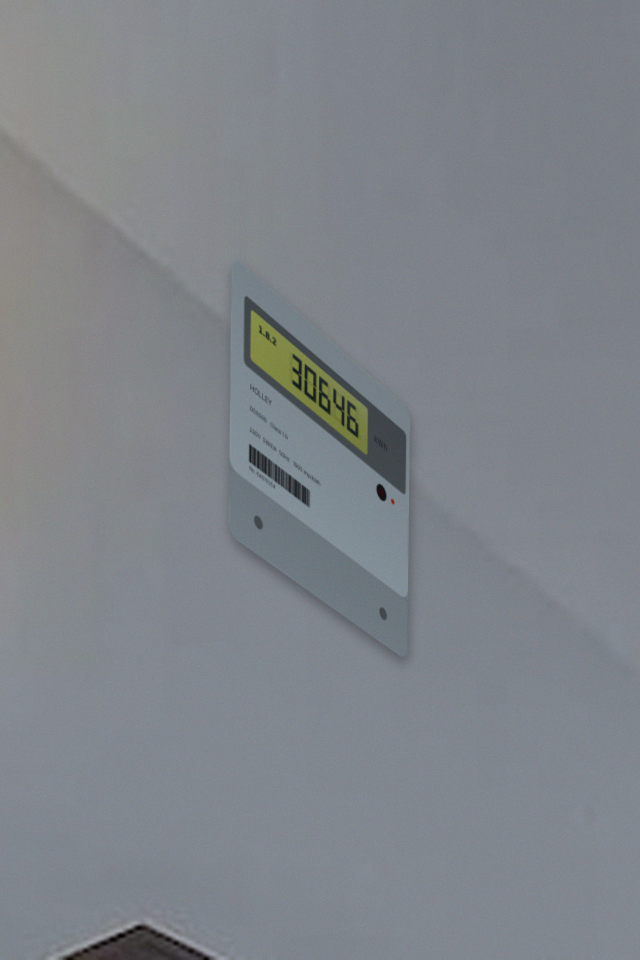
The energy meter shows 30646 kWh
